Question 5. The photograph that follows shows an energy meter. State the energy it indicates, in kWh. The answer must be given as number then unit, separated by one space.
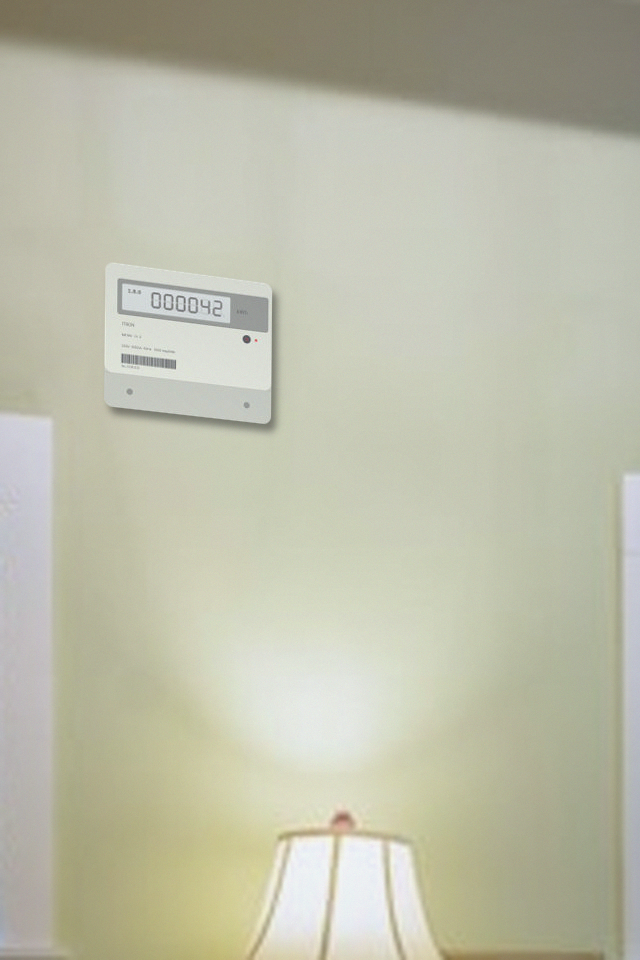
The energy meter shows 42 kWh
